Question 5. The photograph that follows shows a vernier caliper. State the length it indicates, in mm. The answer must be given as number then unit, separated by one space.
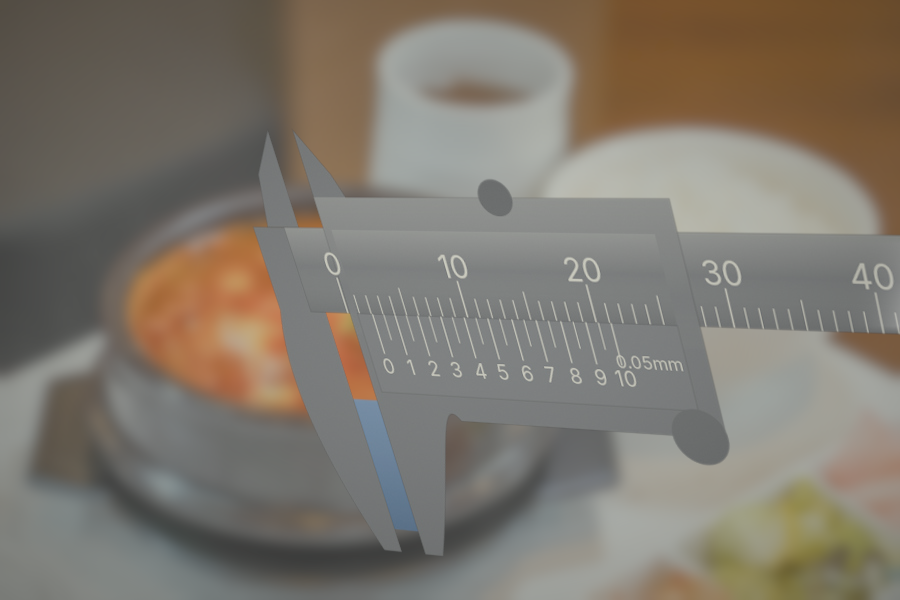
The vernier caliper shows 2.1 mm
